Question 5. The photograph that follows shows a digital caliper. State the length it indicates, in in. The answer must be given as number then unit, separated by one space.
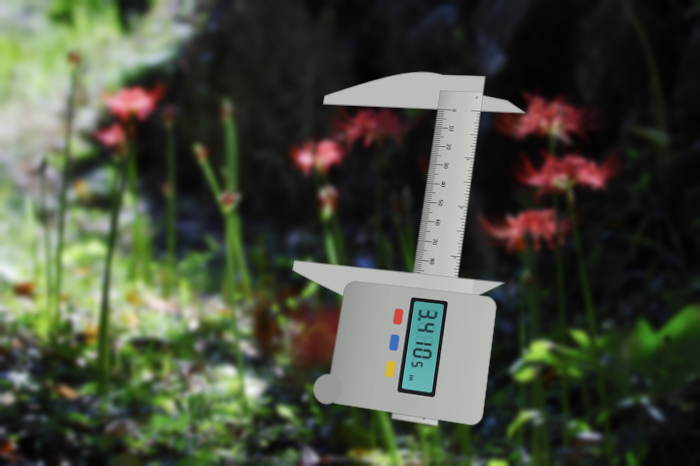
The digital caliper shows 3.4105 in
